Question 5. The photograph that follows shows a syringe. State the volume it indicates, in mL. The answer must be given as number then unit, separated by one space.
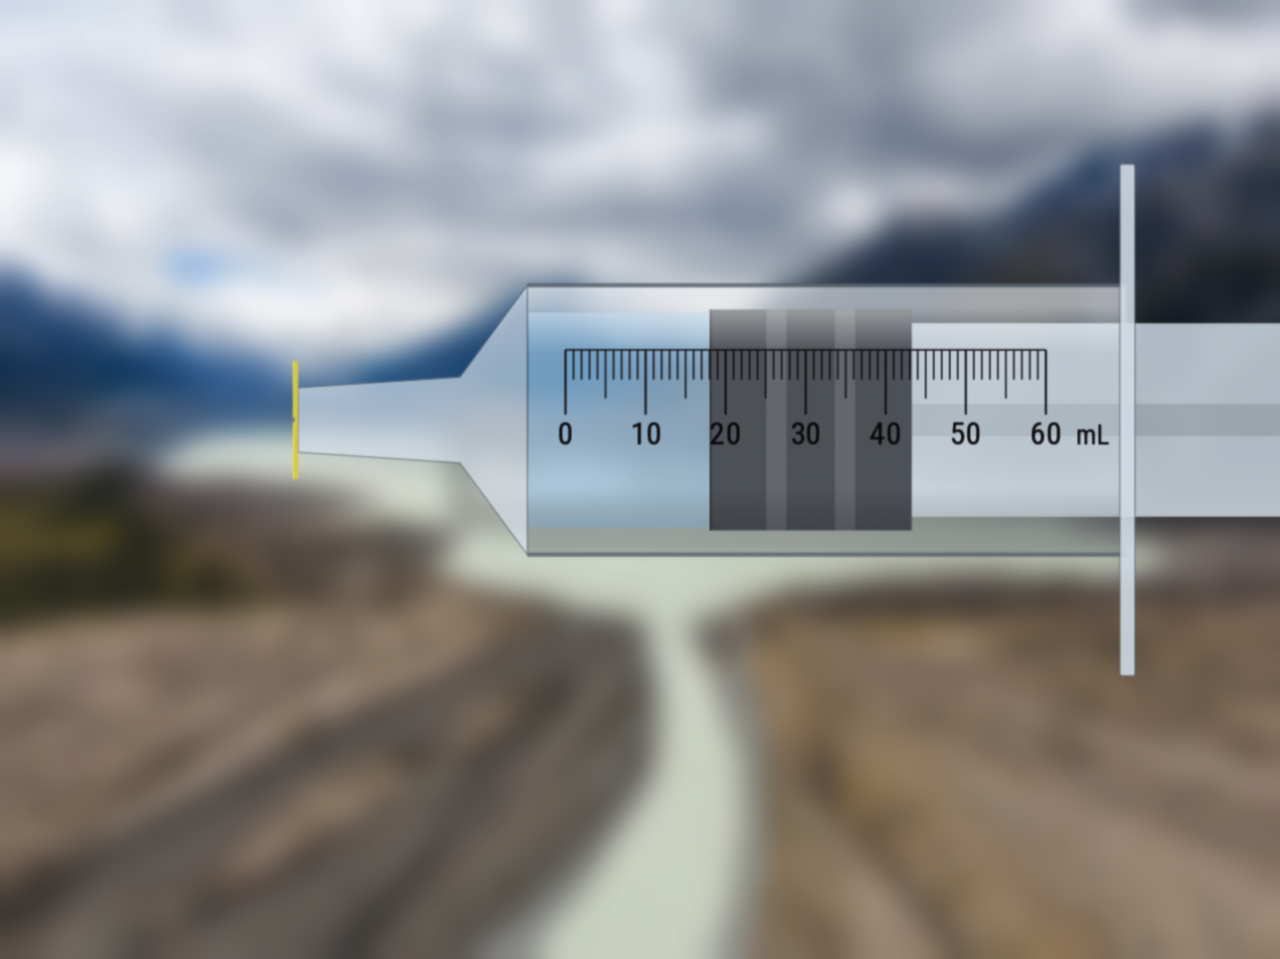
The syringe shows 18 mL
